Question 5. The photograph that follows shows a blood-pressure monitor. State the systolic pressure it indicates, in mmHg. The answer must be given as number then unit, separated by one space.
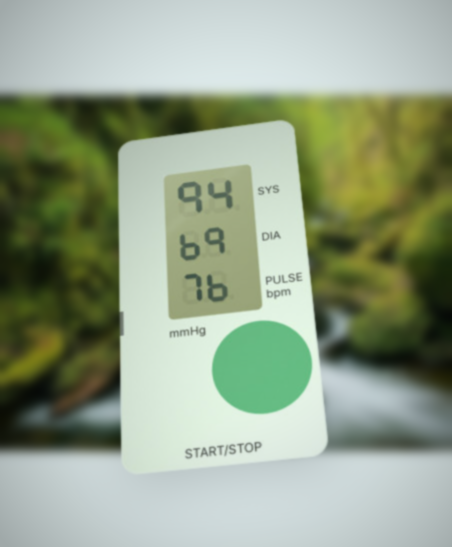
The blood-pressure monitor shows 94 mmHg
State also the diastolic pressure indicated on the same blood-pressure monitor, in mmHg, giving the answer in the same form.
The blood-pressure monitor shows 69 mmHg
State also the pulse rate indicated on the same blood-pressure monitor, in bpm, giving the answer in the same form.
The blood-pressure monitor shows 76 bpm
